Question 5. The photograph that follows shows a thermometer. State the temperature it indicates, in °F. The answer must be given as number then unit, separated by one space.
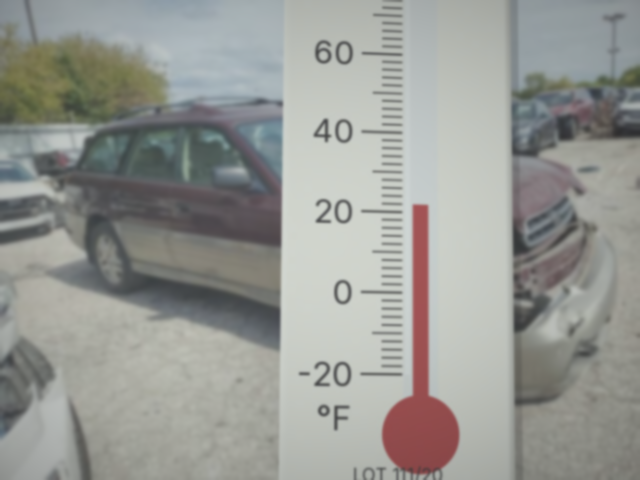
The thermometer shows 22 °F
